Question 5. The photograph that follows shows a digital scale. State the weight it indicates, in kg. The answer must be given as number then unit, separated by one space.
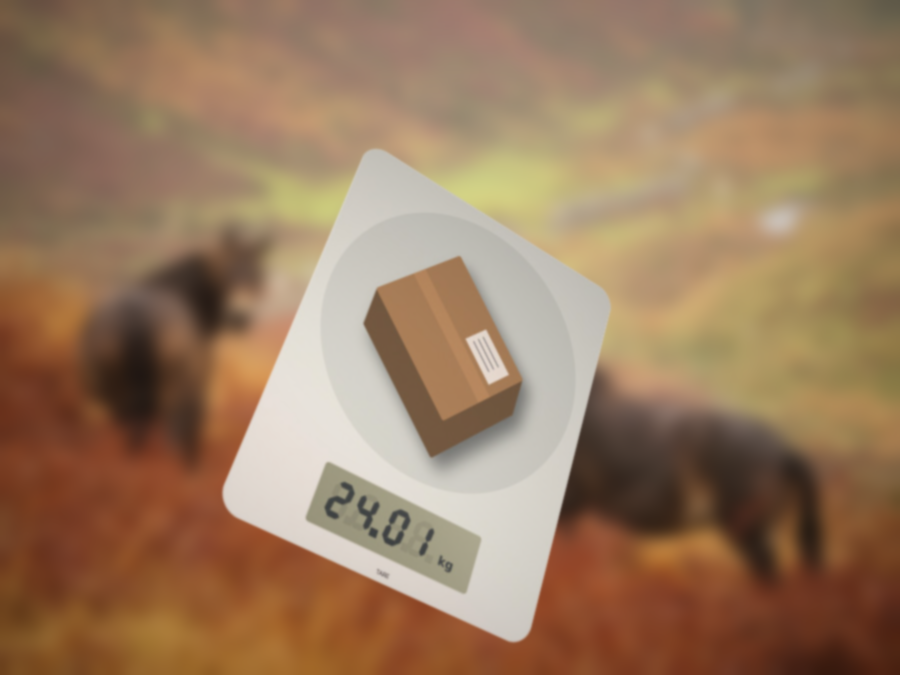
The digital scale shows 24.01 kg
